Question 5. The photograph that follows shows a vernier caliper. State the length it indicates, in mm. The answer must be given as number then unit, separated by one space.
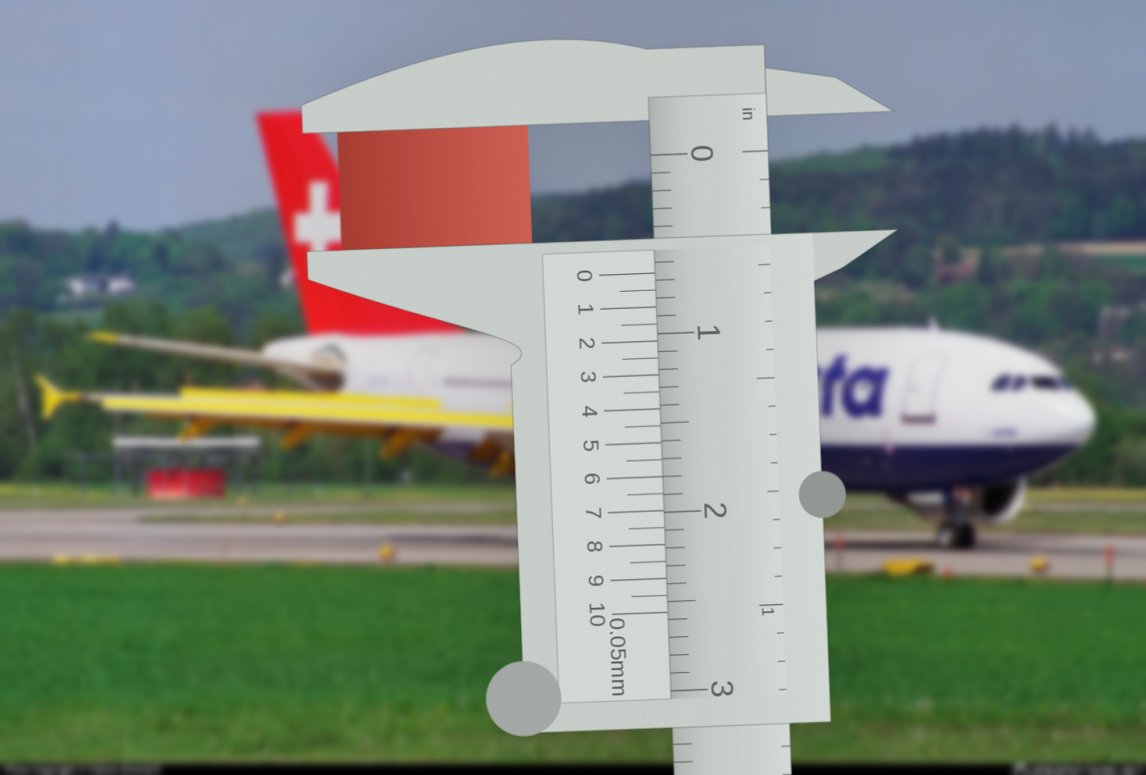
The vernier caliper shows 6.6 mm
